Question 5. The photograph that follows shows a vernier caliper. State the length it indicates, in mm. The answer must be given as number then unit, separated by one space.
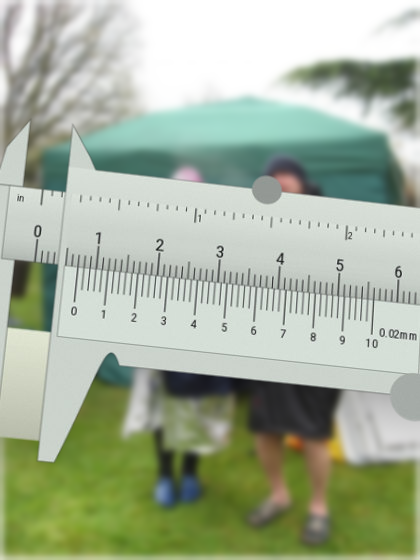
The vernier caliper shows 7.0 mm
